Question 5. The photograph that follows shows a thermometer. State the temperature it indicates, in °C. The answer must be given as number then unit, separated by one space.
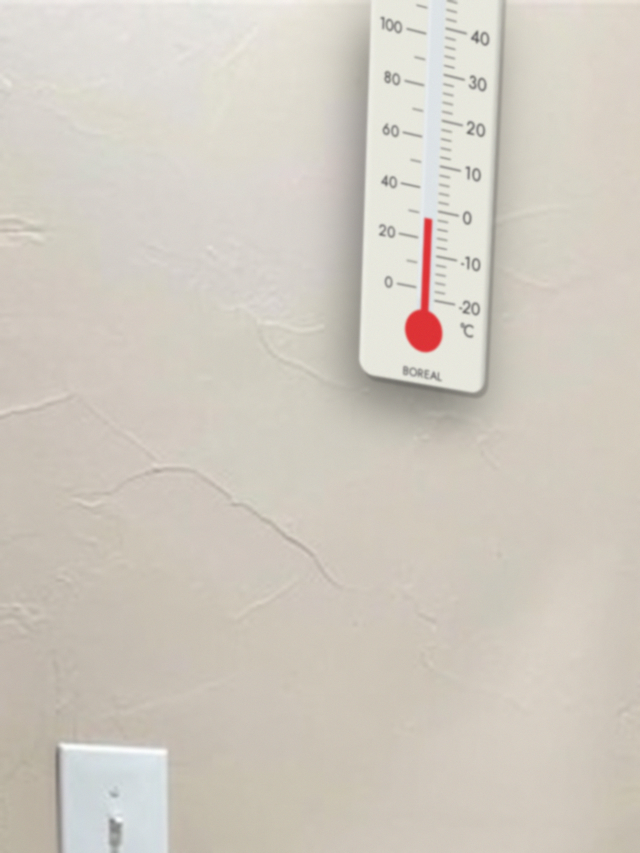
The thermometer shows -2 °C
